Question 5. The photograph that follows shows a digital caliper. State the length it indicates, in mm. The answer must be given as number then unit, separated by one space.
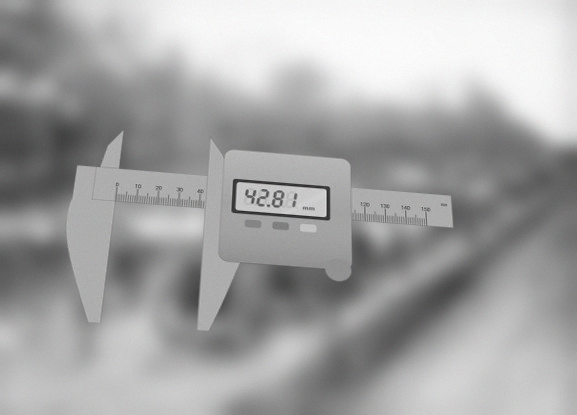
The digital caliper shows 42.81 mm
